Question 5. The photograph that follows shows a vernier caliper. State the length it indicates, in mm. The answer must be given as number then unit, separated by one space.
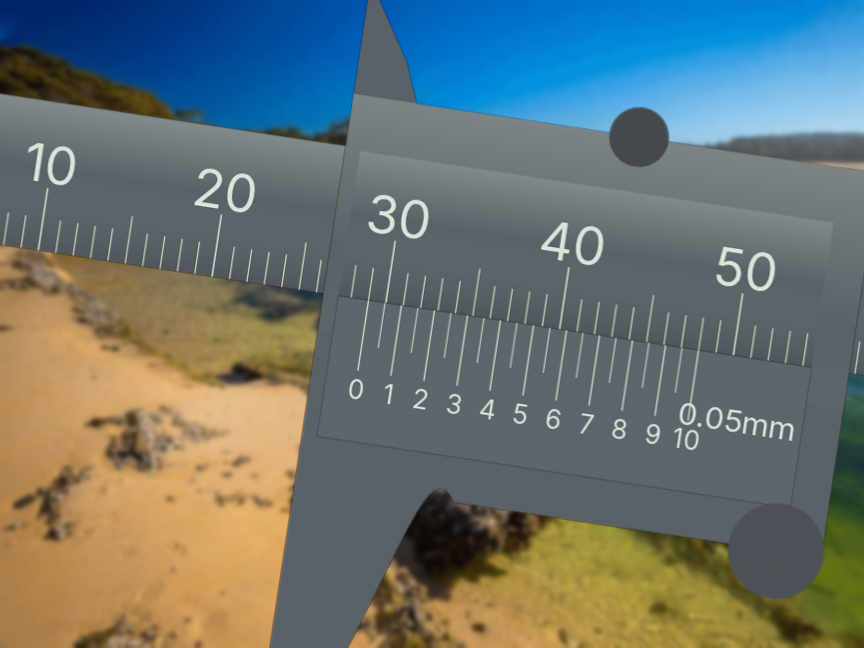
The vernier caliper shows 29.0 mm
